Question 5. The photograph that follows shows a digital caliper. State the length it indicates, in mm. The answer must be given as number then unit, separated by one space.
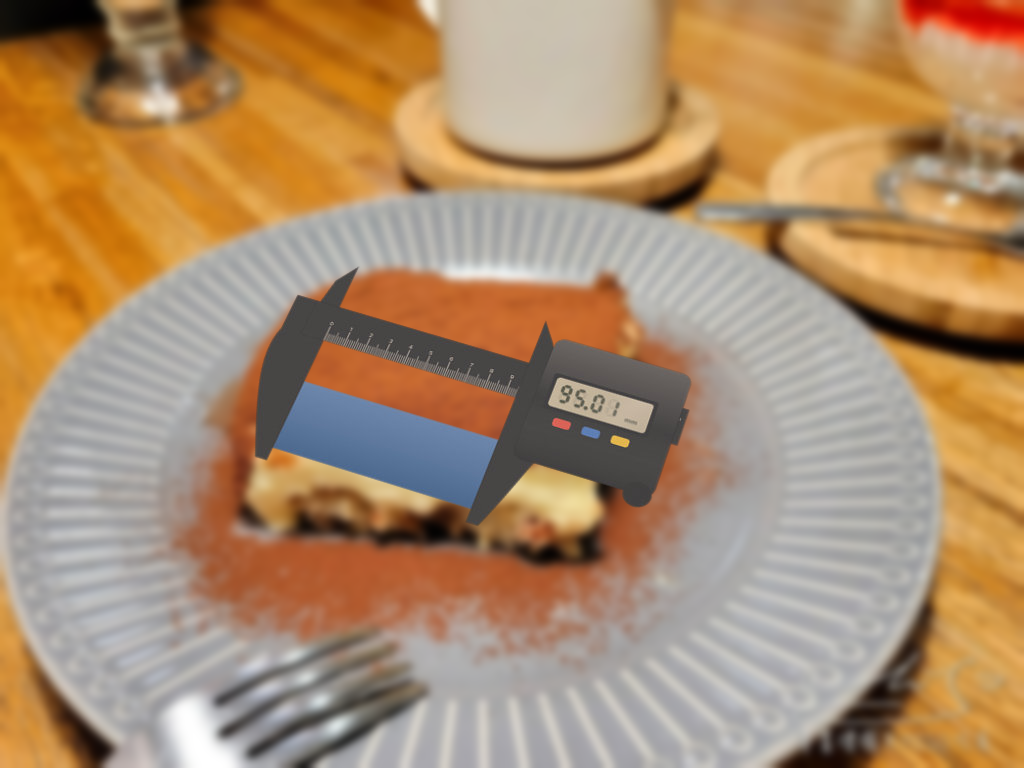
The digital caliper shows 95.01 mm
